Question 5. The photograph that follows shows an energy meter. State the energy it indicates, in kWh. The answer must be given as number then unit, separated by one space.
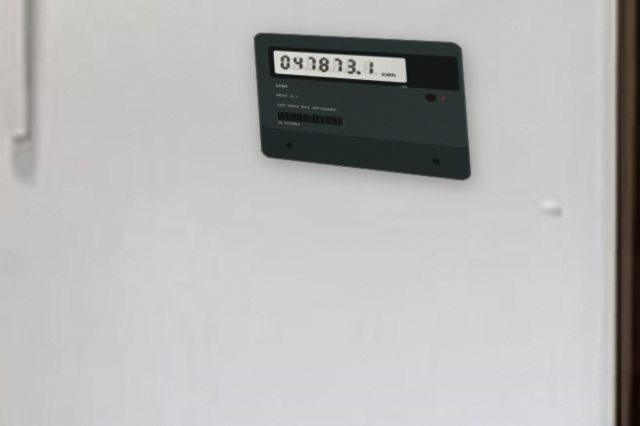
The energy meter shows 47873.1 kWh
